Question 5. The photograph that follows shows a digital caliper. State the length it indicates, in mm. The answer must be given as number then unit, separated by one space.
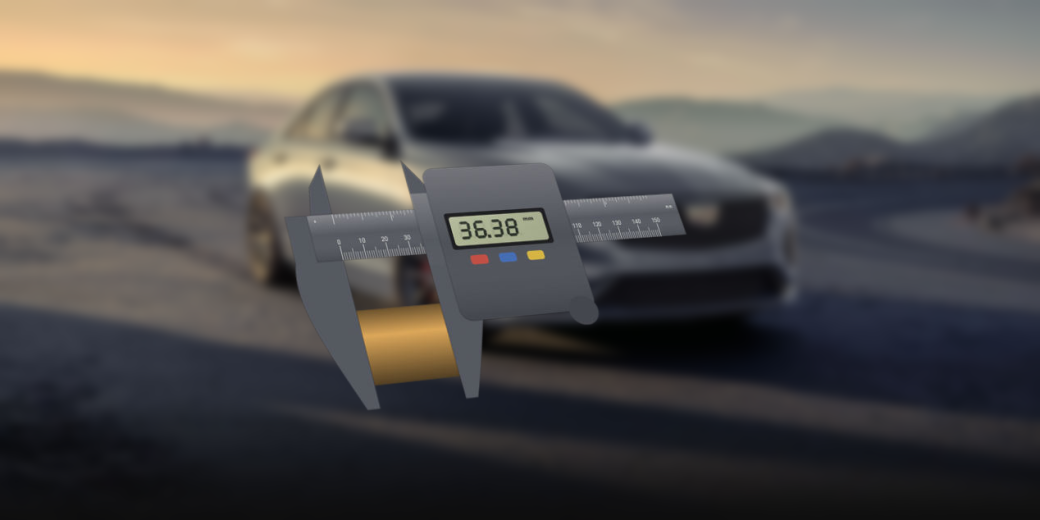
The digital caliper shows 36.38 mm
